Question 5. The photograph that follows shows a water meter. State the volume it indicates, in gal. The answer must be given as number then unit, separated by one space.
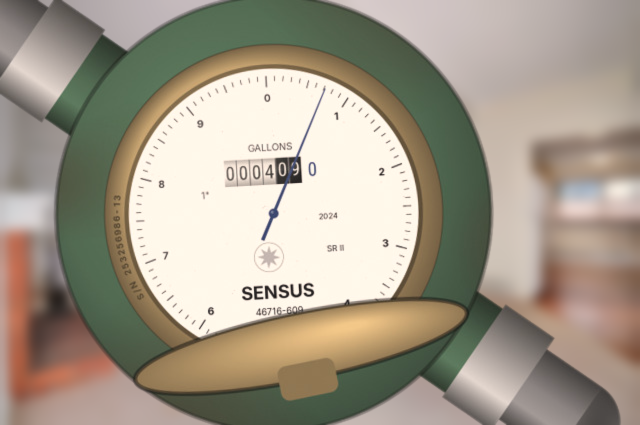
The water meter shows 4090.7 gal
